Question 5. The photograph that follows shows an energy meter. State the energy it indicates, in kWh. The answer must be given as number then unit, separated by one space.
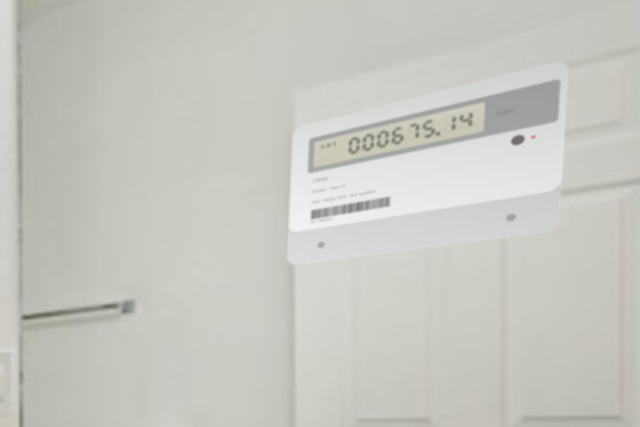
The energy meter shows 675.14 kWh
